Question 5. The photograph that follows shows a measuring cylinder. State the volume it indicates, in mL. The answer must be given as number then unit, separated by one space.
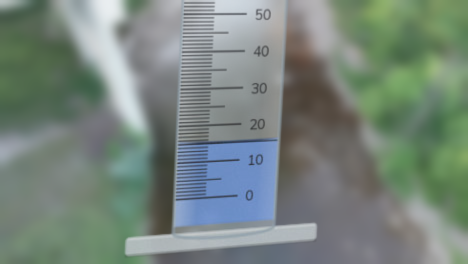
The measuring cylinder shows 15 mL
